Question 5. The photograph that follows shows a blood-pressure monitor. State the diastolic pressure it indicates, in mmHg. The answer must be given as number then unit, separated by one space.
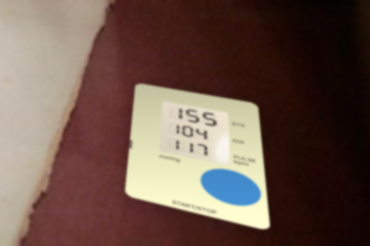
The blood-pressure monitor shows 104 mmHg
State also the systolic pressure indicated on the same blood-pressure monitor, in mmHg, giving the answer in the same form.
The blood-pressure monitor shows 155 mmHg
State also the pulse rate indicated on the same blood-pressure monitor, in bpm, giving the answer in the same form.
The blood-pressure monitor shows 117 bpm
